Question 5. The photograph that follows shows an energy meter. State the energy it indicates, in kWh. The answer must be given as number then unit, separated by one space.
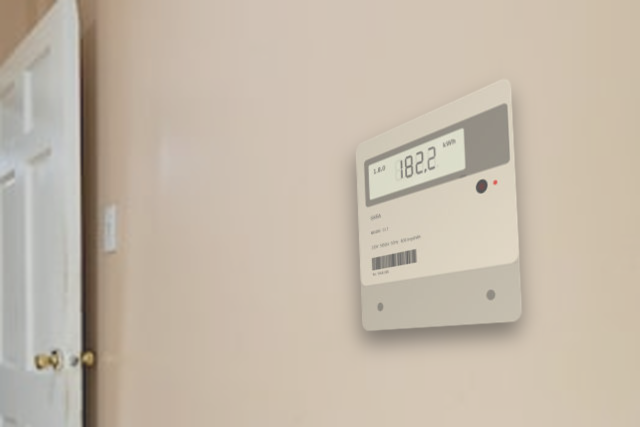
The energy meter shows 182.2 kWh
